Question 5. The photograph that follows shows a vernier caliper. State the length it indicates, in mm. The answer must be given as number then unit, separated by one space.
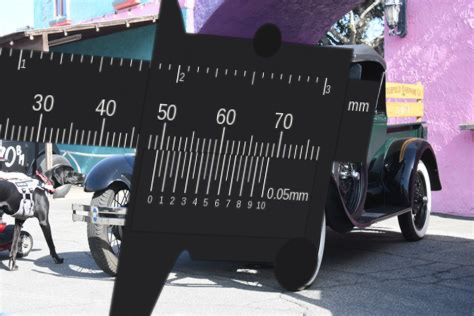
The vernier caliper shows 49.5 mm
